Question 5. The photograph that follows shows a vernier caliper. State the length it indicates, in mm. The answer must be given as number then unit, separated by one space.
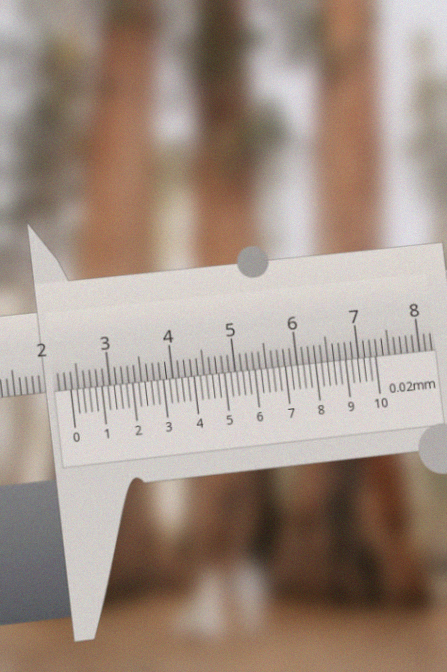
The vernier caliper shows 23.8 mm
